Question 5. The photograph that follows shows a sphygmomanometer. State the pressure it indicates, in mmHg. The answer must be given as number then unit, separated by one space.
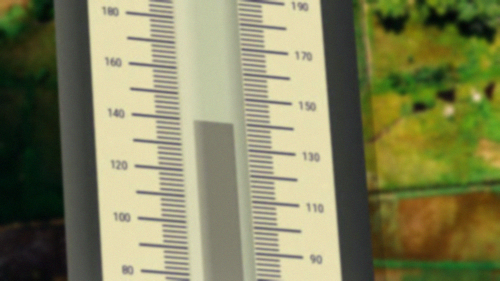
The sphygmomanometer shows 140 mmHg
